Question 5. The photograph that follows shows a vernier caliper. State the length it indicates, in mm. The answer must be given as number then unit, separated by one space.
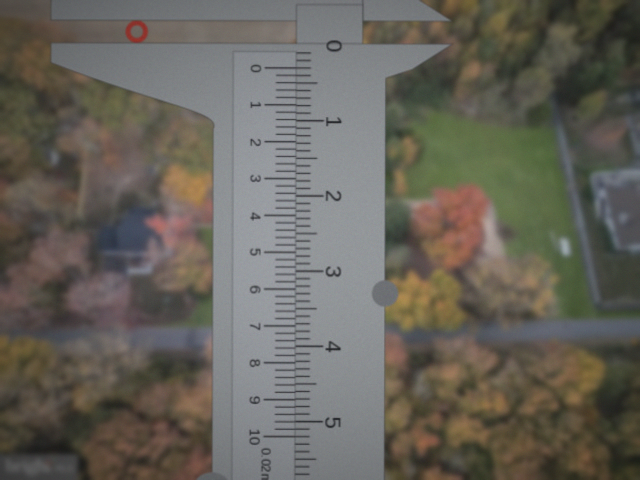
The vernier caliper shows 3.0 mm
